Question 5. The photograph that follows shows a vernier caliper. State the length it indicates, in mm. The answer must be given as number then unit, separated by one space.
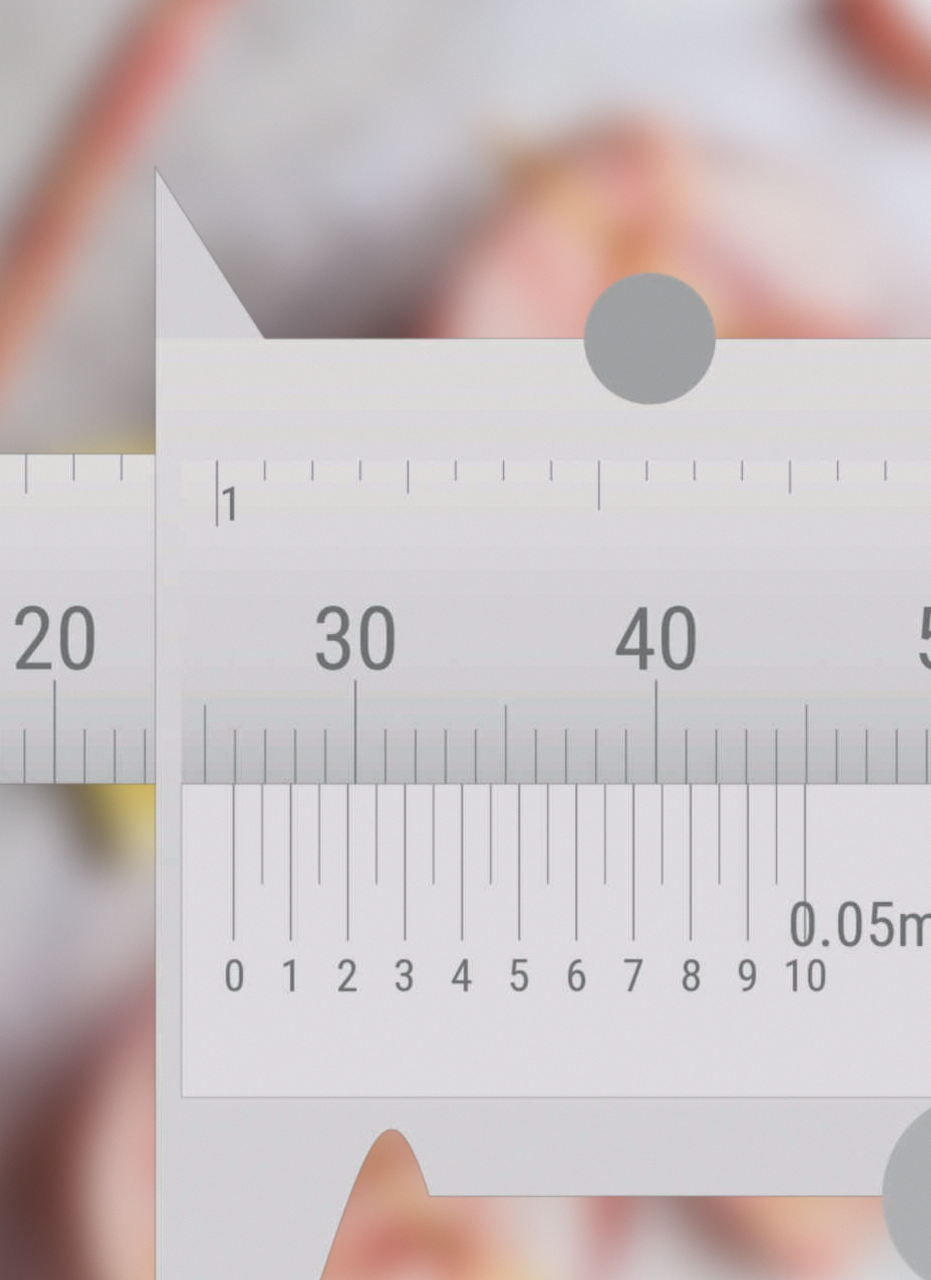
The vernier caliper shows 25.95 mm
